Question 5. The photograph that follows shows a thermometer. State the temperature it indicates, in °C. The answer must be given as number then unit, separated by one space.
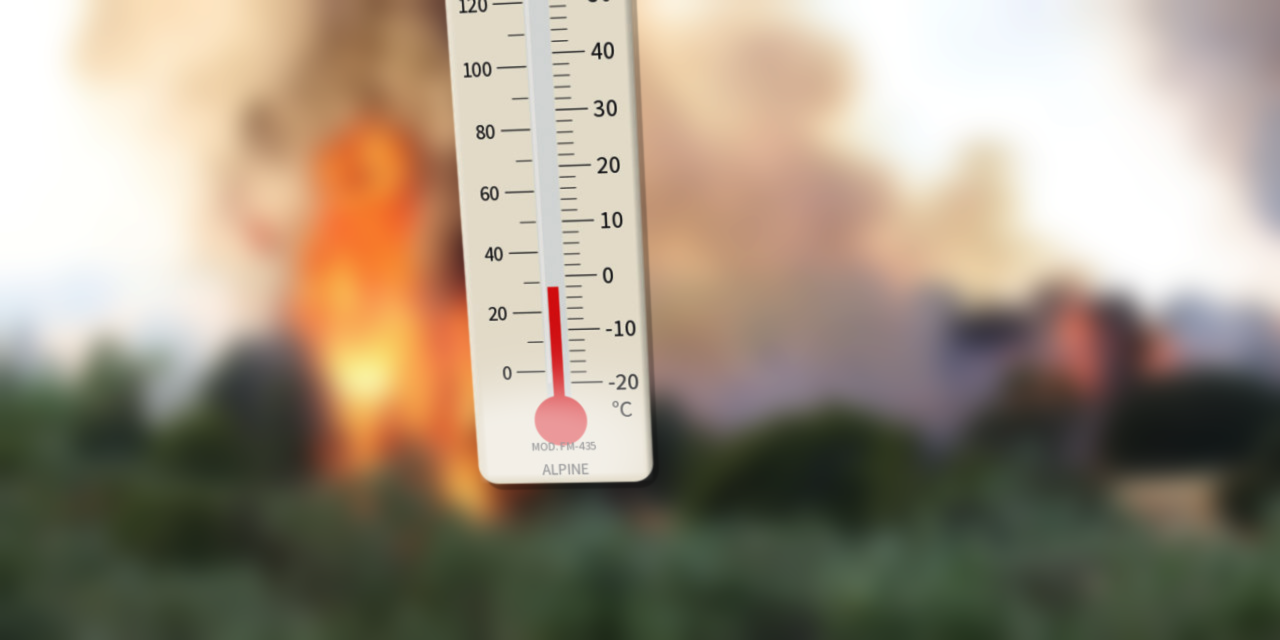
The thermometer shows -2 °C
